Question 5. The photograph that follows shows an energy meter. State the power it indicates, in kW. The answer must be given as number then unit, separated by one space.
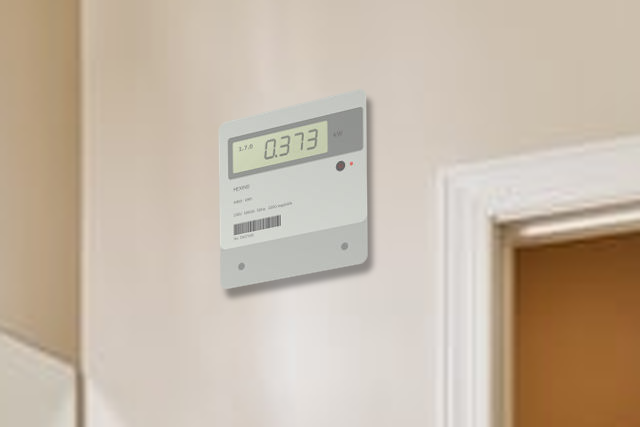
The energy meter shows 0.373 kW
